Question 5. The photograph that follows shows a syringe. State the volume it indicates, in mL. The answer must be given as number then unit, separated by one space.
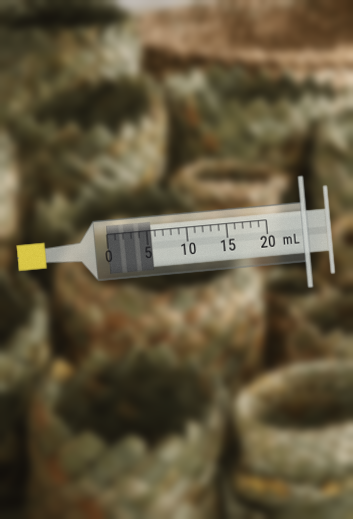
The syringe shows 0 mL
